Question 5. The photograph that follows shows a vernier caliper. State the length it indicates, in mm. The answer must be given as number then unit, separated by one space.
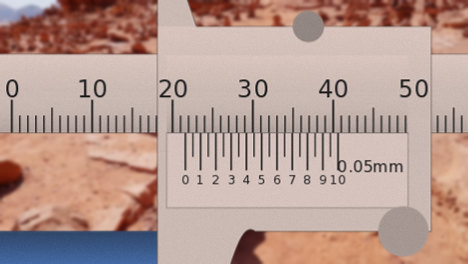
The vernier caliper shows 21.6 mm
